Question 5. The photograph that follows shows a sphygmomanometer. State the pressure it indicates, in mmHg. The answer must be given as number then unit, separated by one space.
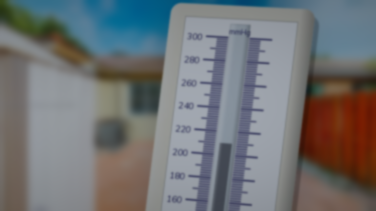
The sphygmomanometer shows 210 mmHg
